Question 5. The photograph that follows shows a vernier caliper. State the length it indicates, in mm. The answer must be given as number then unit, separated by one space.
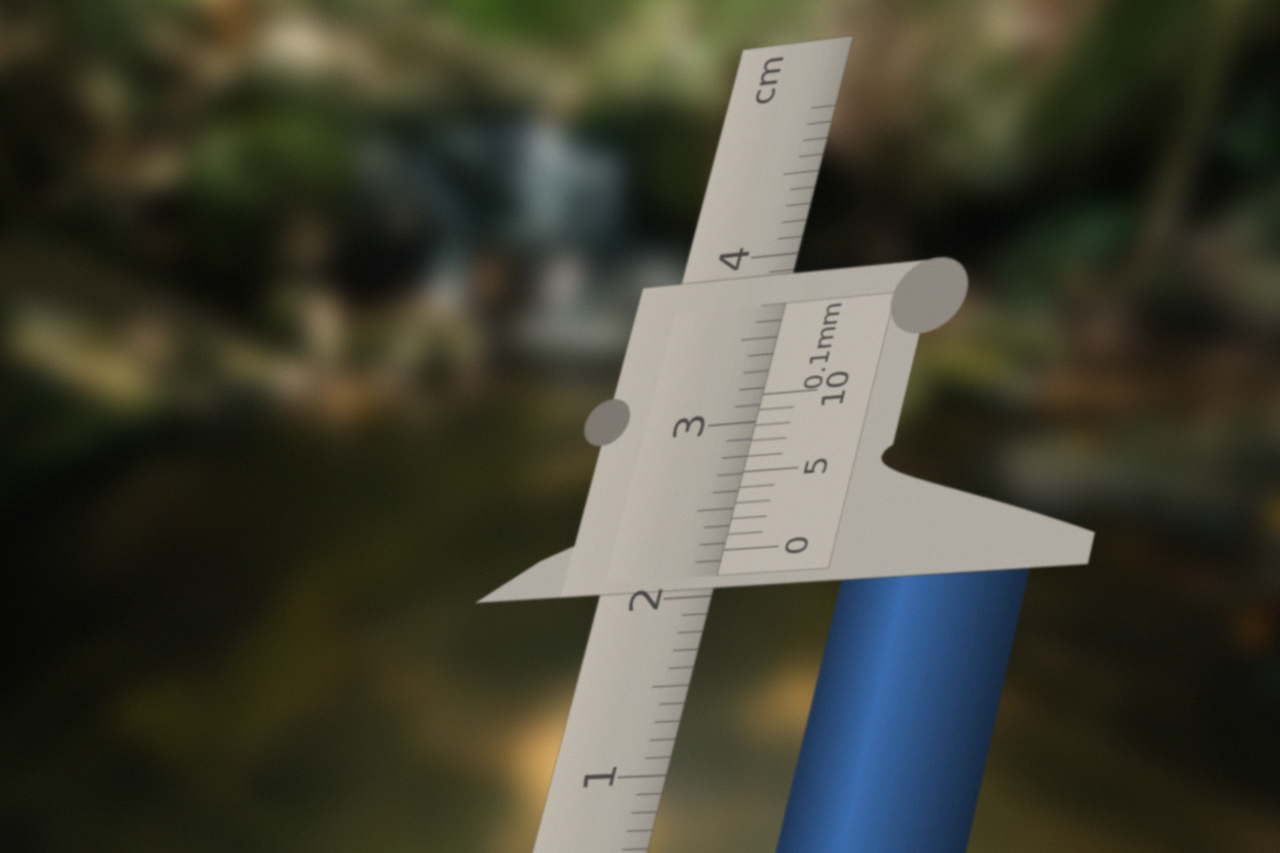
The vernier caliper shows 22.6 mm
